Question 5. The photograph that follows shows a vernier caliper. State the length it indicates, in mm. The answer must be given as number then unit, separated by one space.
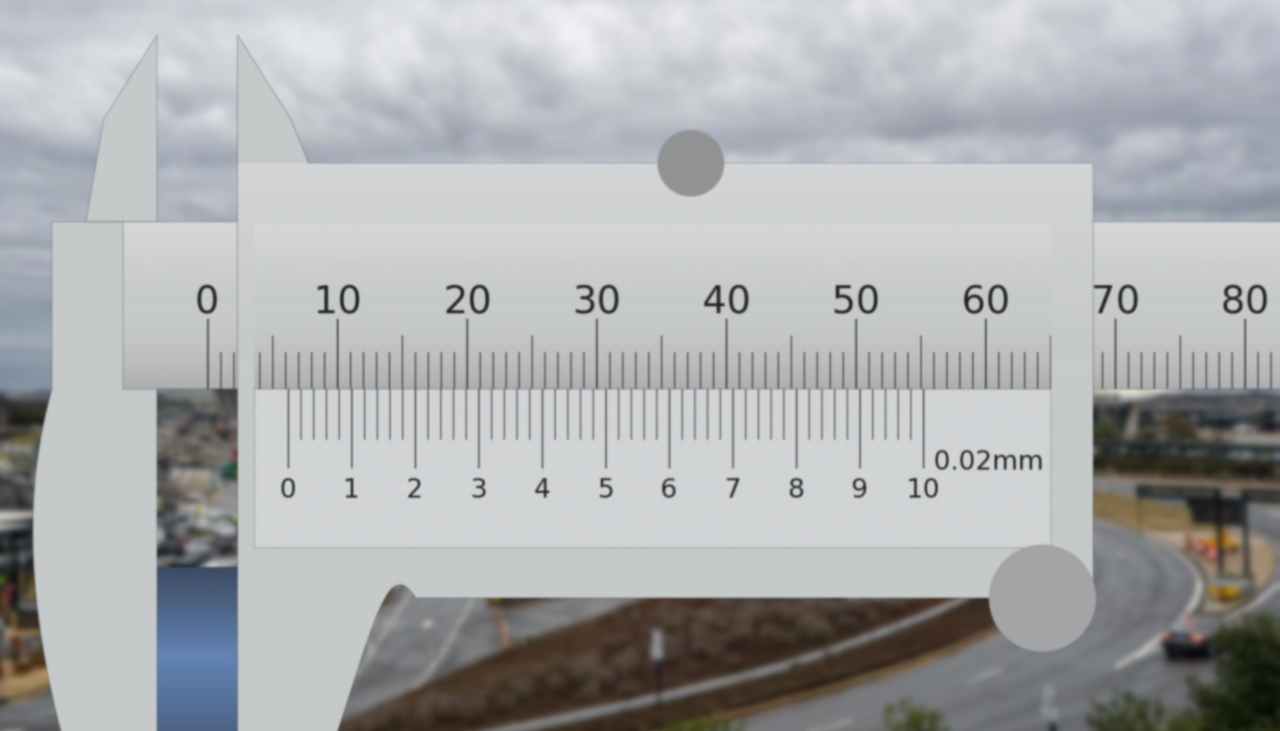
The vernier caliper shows 6.2 mm
